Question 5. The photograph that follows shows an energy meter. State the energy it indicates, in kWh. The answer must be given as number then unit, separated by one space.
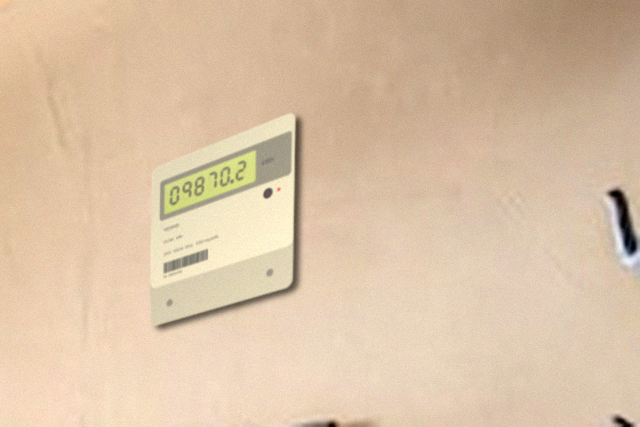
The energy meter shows 9870.2 kWh
